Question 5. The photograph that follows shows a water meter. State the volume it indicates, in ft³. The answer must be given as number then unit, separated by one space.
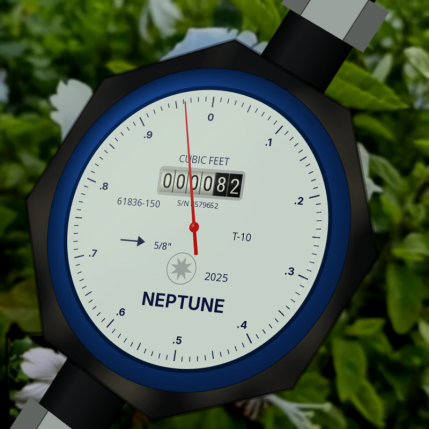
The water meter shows 81.96 ft³
